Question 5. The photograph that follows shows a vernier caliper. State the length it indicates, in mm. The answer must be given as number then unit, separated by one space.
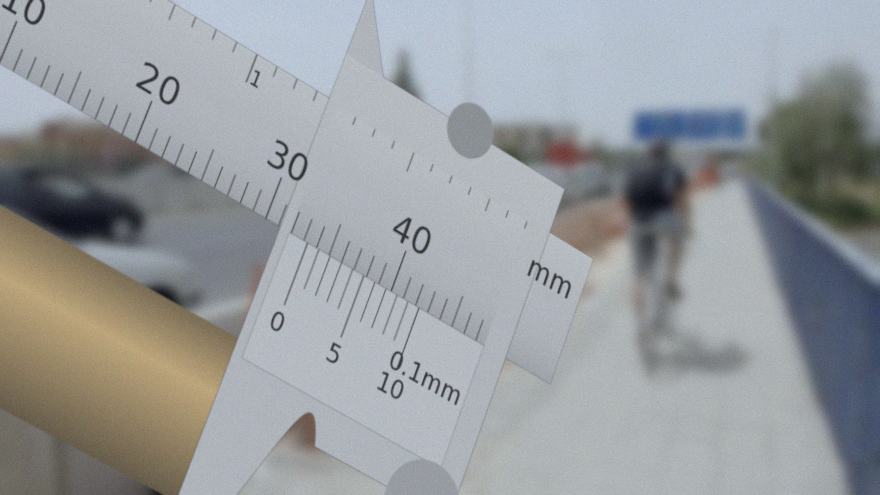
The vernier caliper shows 33.3 mm
